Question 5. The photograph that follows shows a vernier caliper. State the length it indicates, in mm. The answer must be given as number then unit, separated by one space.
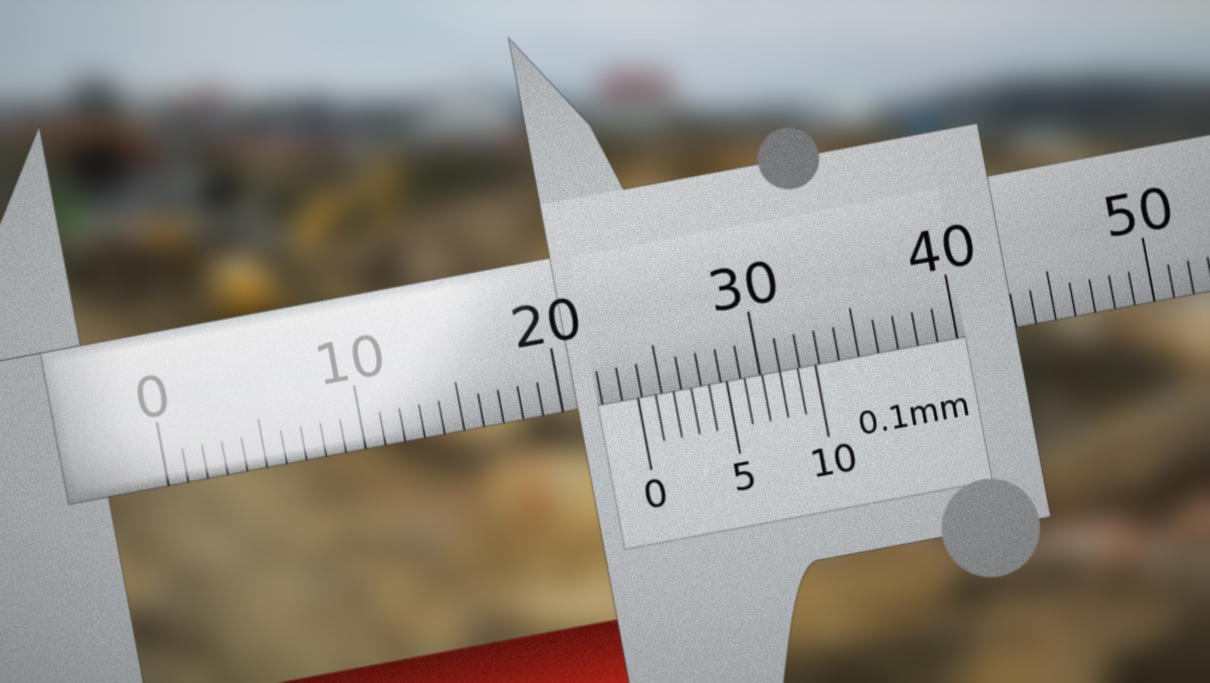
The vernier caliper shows 23.8 mm
